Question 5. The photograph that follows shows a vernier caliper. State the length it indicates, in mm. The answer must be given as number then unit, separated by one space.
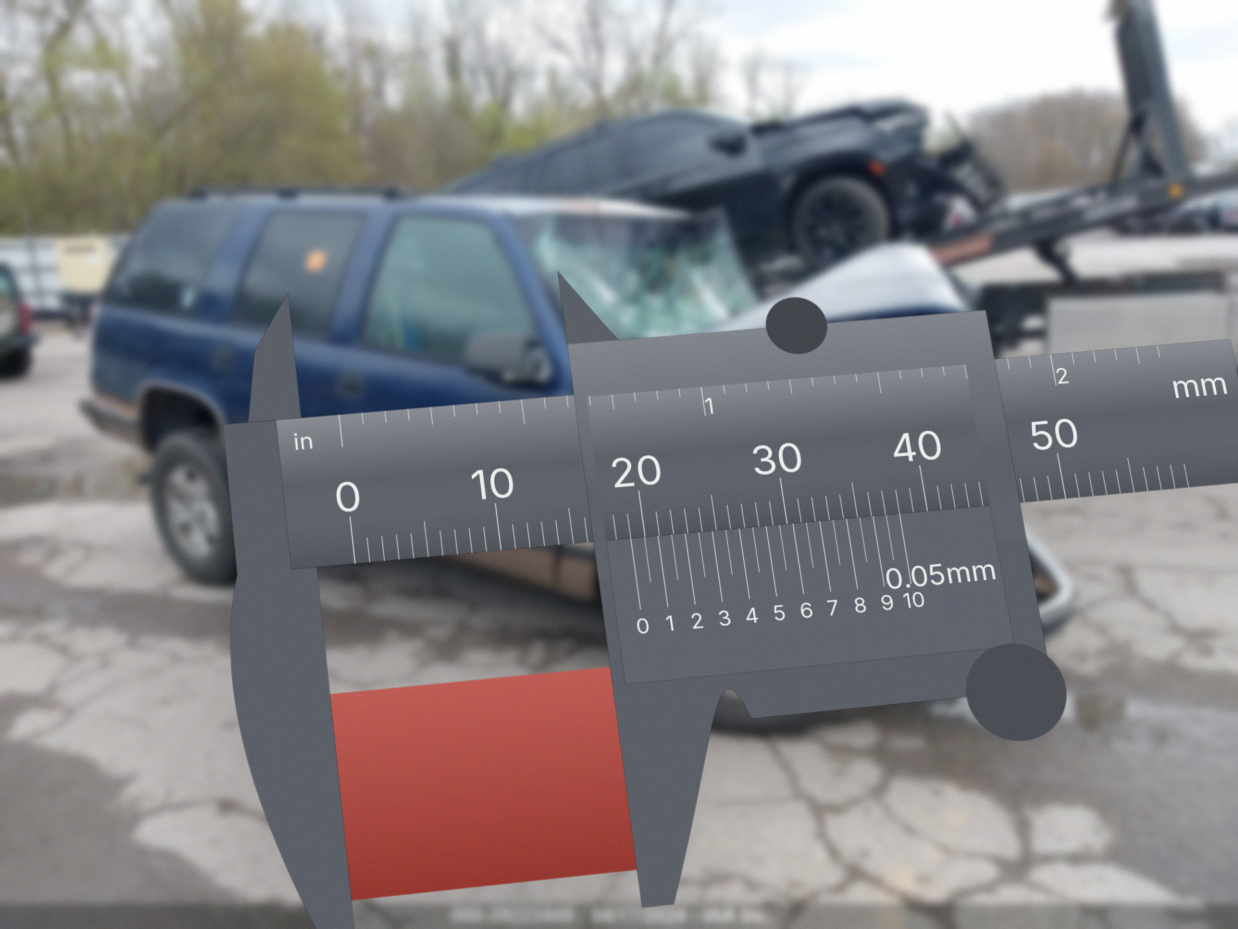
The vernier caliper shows 19.0 mm
